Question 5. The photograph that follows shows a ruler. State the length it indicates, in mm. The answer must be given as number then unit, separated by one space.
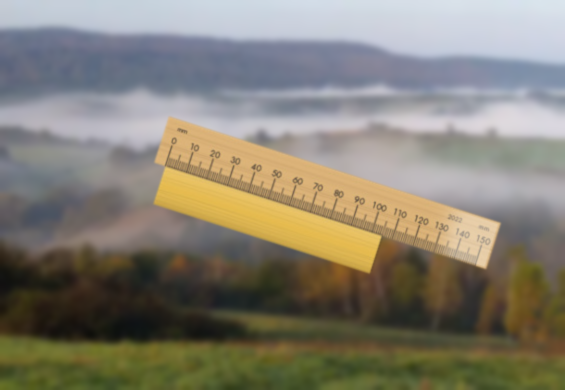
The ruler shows 105 mm
